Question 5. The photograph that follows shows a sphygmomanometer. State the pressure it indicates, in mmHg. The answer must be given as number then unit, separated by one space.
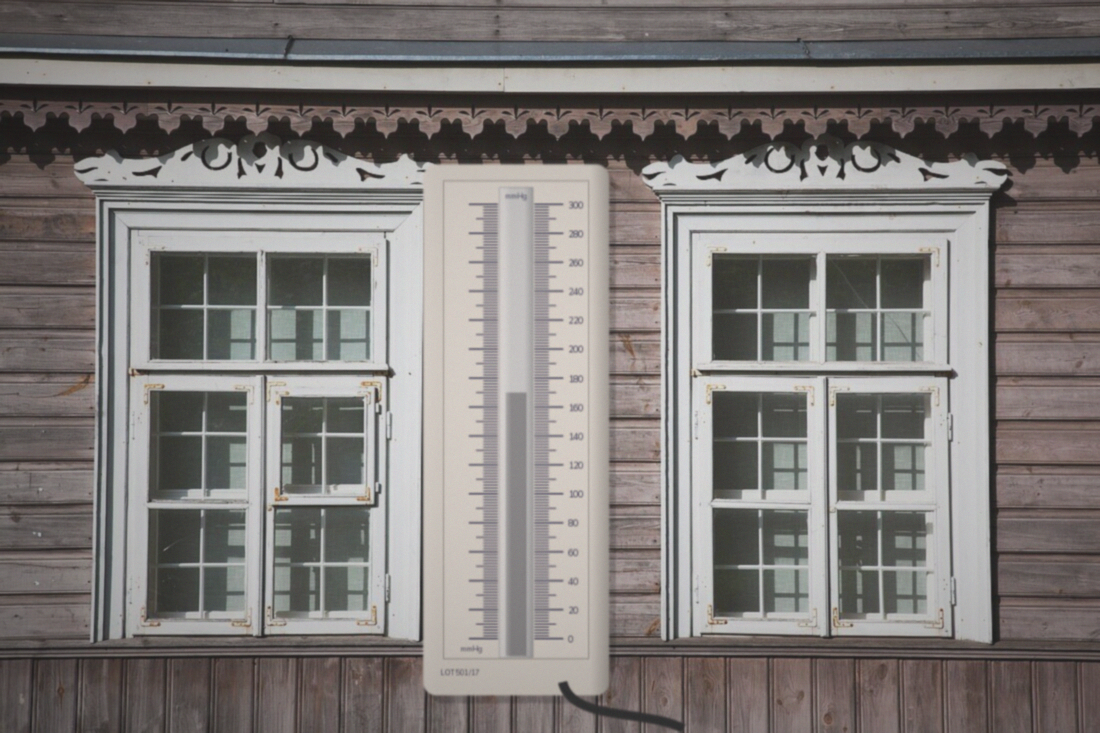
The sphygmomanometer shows 170 mmHg
